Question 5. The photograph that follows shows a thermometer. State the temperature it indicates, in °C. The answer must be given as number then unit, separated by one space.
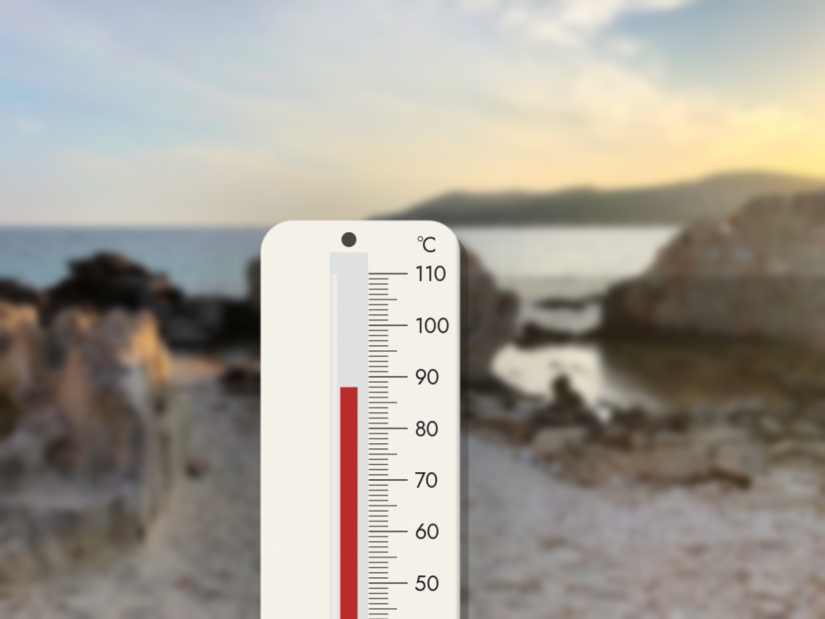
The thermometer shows 88 °C
